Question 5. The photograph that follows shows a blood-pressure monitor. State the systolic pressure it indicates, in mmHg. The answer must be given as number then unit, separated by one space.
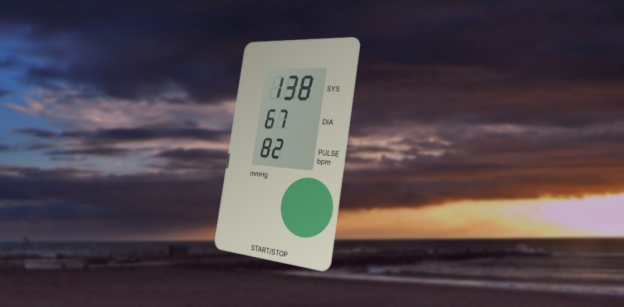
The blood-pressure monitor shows 138 mmHg
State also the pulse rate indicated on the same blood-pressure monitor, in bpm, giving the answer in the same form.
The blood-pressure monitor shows 82 bpm
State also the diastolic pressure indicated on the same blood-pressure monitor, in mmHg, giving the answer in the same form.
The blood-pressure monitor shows 67 mmHg
